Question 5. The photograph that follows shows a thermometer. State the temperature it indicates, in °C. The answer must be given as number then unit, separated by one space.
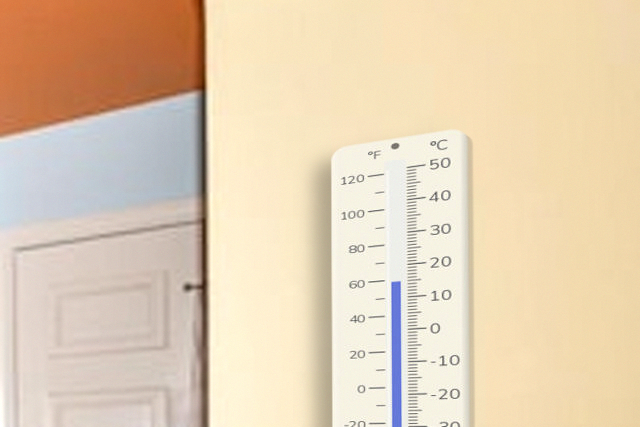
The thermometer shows 15 °C
